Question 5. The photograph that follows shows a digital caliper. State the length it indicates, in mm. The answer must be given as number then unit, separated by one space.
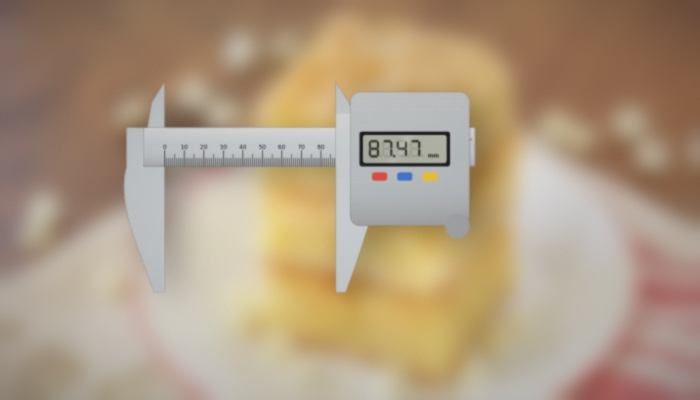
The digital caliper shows 87.47 mm
